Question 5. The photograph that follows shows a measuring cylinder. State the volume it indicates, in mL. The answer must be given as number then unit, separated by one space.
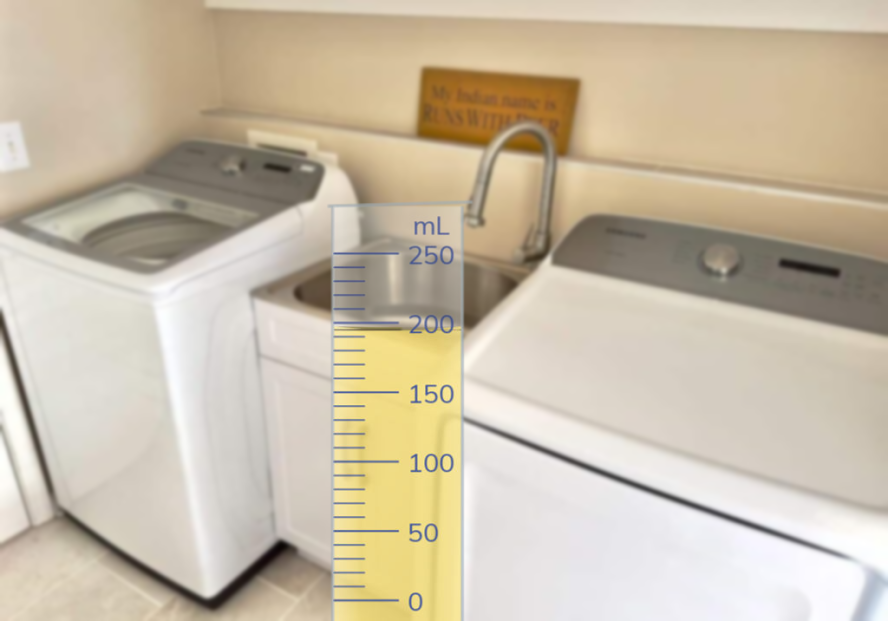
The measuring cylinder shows 195 mL
